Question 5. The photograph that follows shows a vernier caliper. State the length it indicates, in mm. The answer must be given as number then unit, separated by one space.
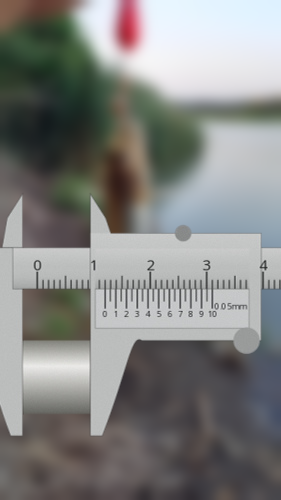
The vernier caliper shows 12.0 mm
